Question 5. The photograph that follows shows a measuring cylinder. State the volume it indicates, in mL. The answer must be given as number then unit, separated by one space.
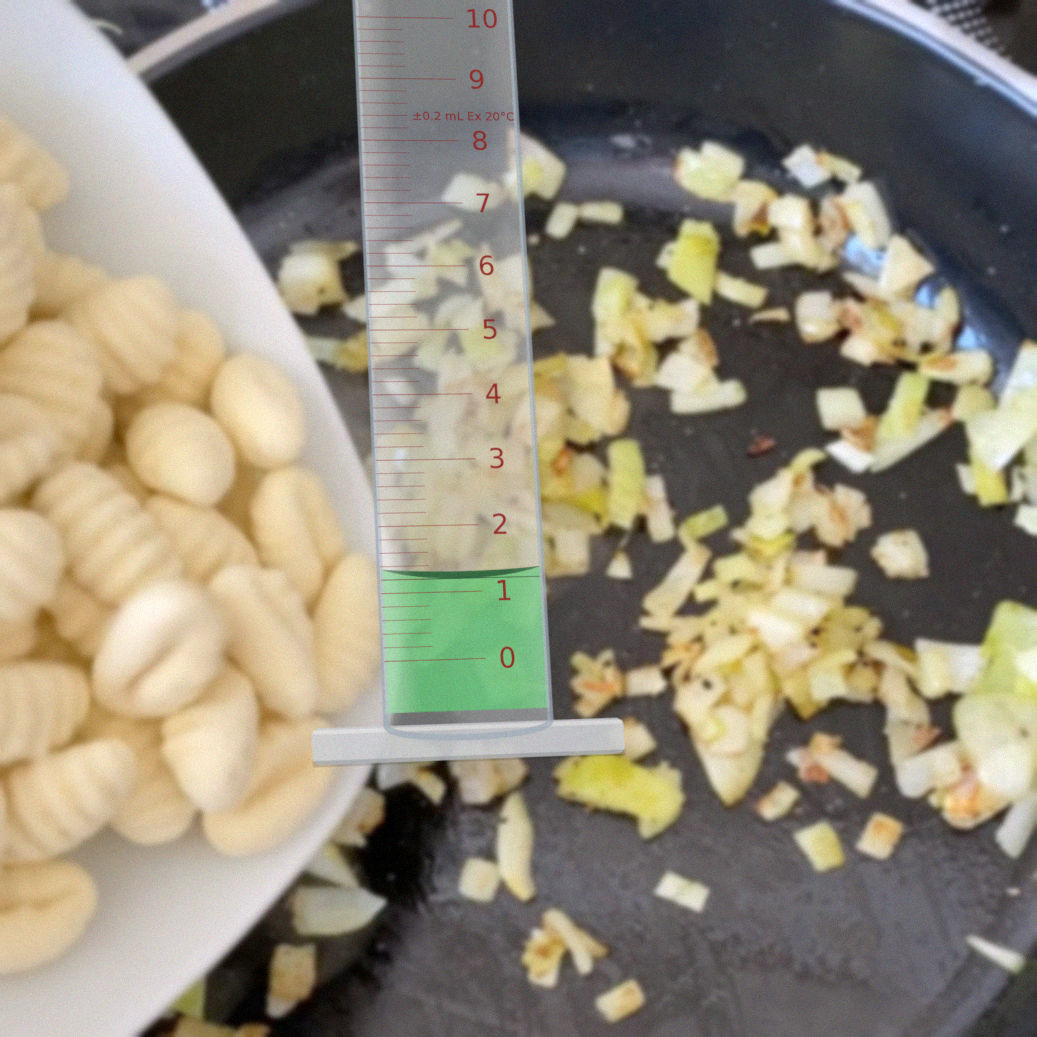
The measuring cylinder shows 1.2 mL
